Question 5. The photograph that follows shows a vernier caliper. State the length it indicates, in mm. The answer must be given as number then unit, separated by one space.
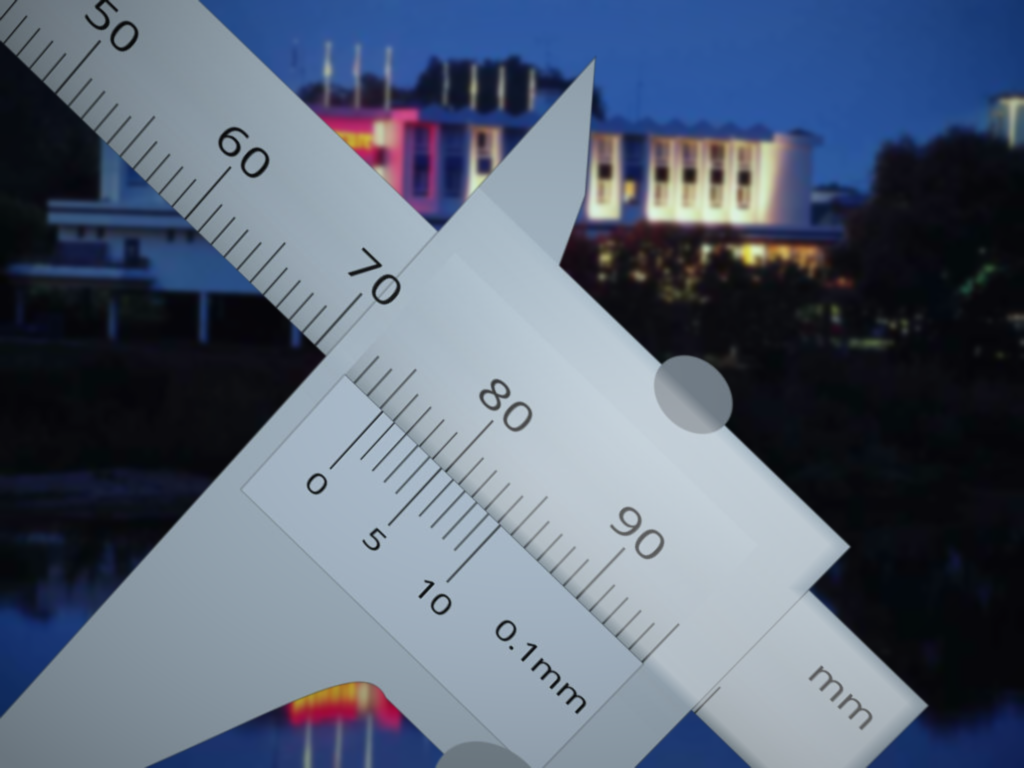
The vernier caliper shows 75.2 mm
